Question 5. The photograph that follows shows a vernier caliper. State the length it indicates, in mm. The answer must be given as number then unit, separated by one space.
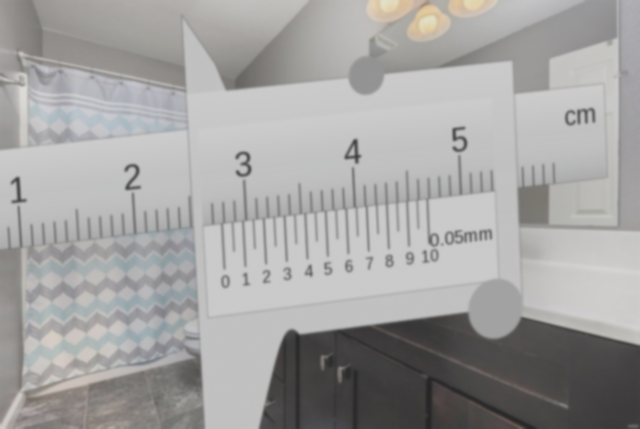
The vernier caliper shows 27.8 mm
